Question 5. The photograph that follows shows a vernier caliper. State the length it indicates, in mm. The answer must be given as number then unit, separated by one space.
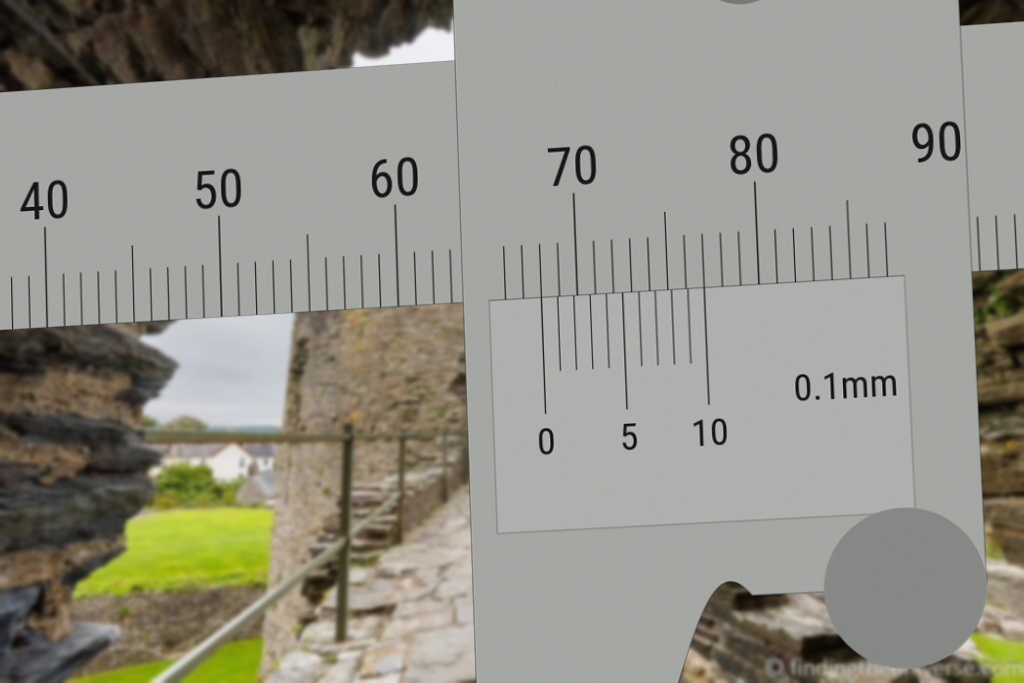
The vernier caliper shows 68.0 mm
